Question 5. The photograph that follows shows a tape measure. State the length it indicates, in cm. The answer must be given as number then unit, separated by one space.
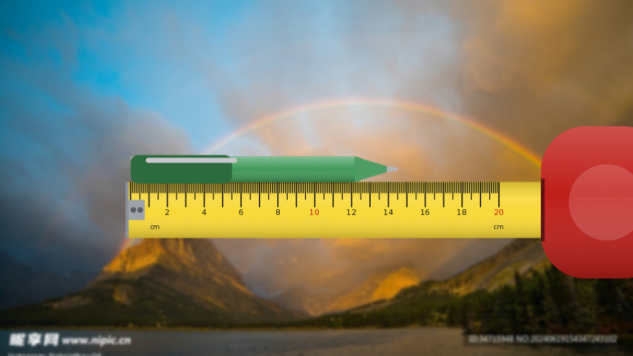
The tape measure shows 14.5 cm
